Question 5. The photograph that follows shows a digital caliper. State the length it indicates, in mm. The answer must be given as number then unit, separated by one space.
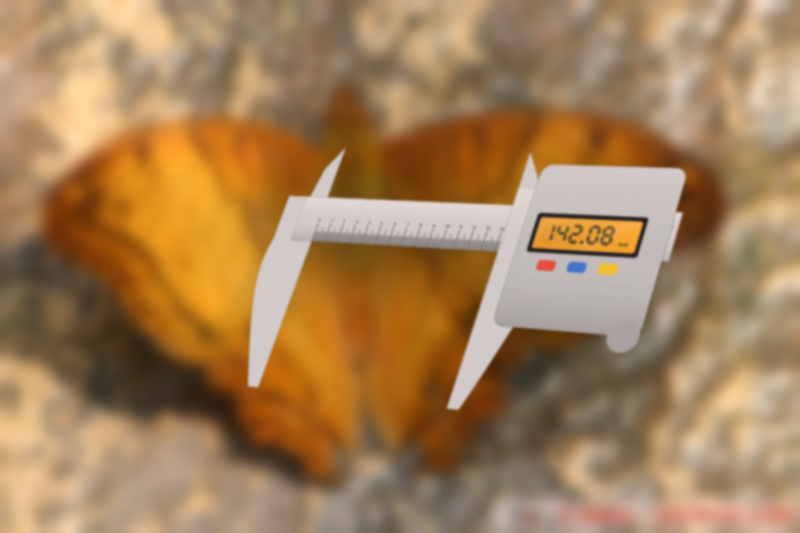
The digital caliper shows 142.08 mm
